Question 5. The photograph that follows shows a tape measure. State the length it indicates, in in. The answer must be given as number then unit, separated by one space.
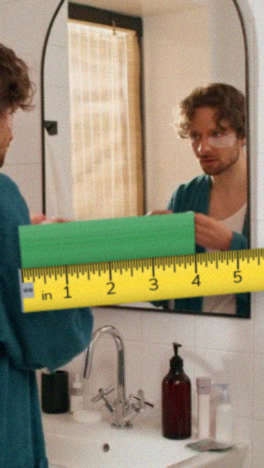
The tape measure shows 4 in
